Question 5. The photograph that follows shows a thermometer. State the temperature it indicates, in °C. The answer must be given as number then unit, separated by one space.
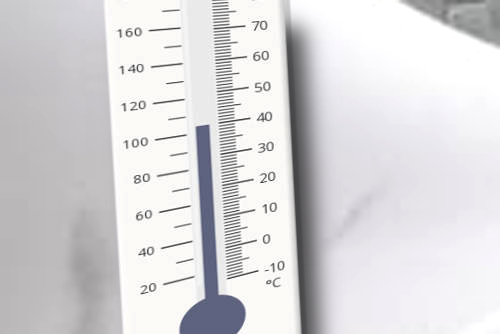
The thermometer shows 40 °C
